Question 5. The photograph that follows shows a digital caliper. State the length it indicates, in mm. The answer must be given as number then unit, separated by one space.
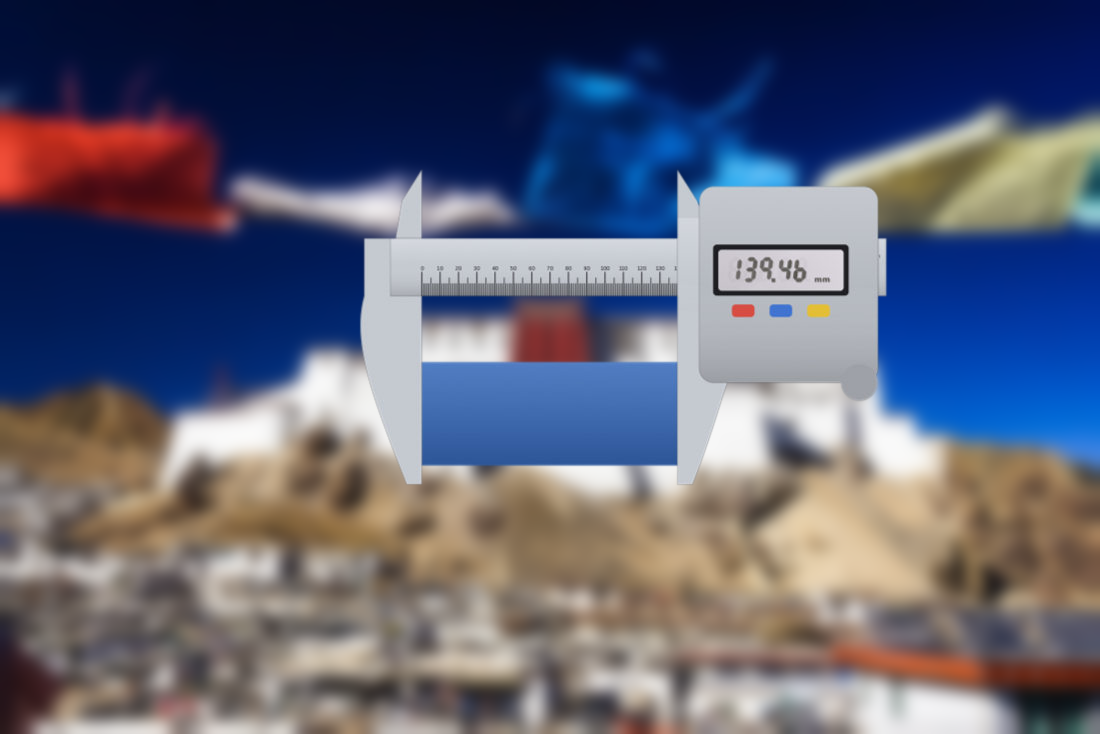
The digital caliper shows 139.46 mm
